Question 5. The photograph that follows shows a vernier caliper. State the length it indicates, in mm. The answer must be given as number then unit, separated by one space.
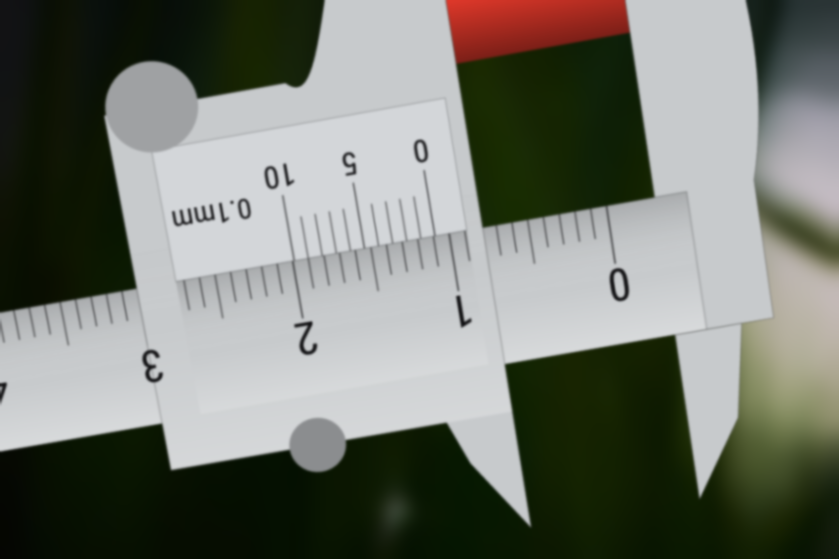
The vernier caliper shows 10.9 mm
